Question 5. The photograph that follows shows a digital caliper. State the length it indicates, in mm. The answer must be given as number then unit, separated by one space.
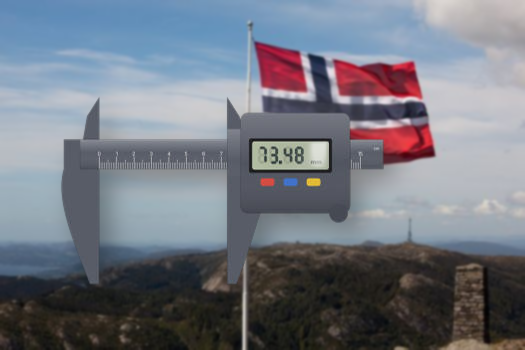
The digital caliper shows 73.48 mm
